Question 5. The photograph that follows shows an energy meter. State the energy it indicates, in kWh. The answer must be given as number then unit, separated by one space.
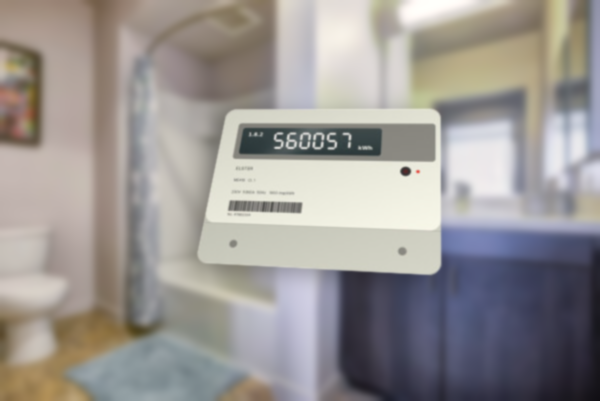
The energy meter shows 560057 kWh
